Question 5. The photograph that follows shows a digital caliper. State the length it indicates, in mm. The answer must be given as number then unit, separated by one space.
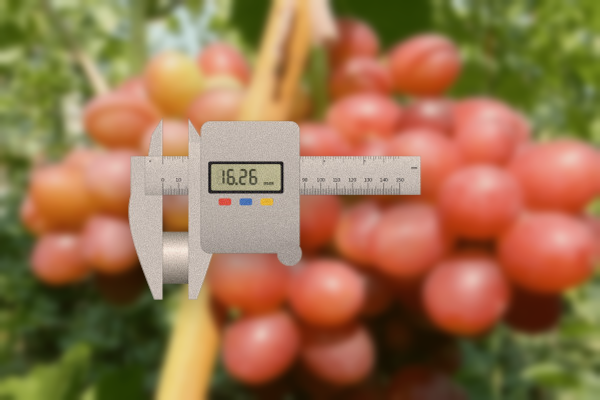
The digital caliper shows 16.26 mm
